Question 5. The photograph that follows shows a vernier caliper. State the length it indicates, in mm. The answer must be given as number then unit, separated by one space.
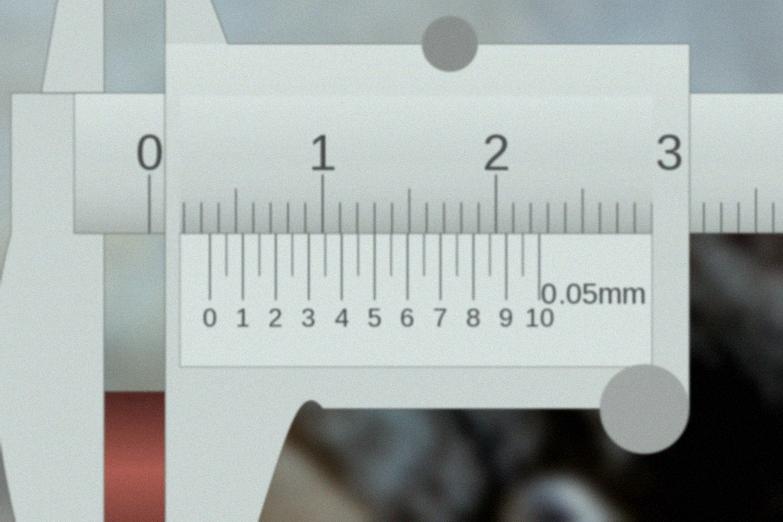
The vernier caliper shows 3.5 mm
